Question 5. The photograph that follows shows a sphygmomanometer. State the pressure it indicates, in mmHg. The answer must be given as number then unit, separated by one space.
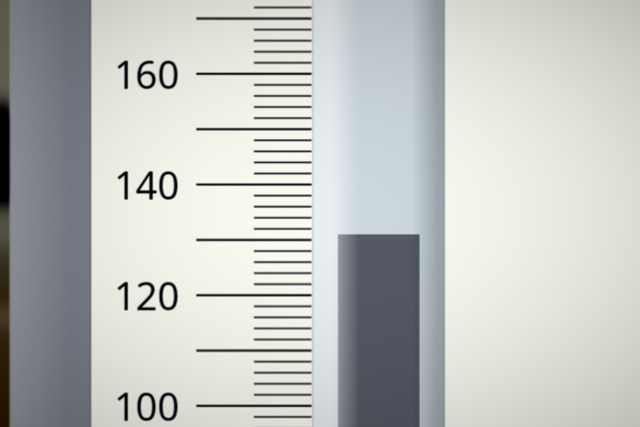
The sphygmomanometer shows 131 mmHg
